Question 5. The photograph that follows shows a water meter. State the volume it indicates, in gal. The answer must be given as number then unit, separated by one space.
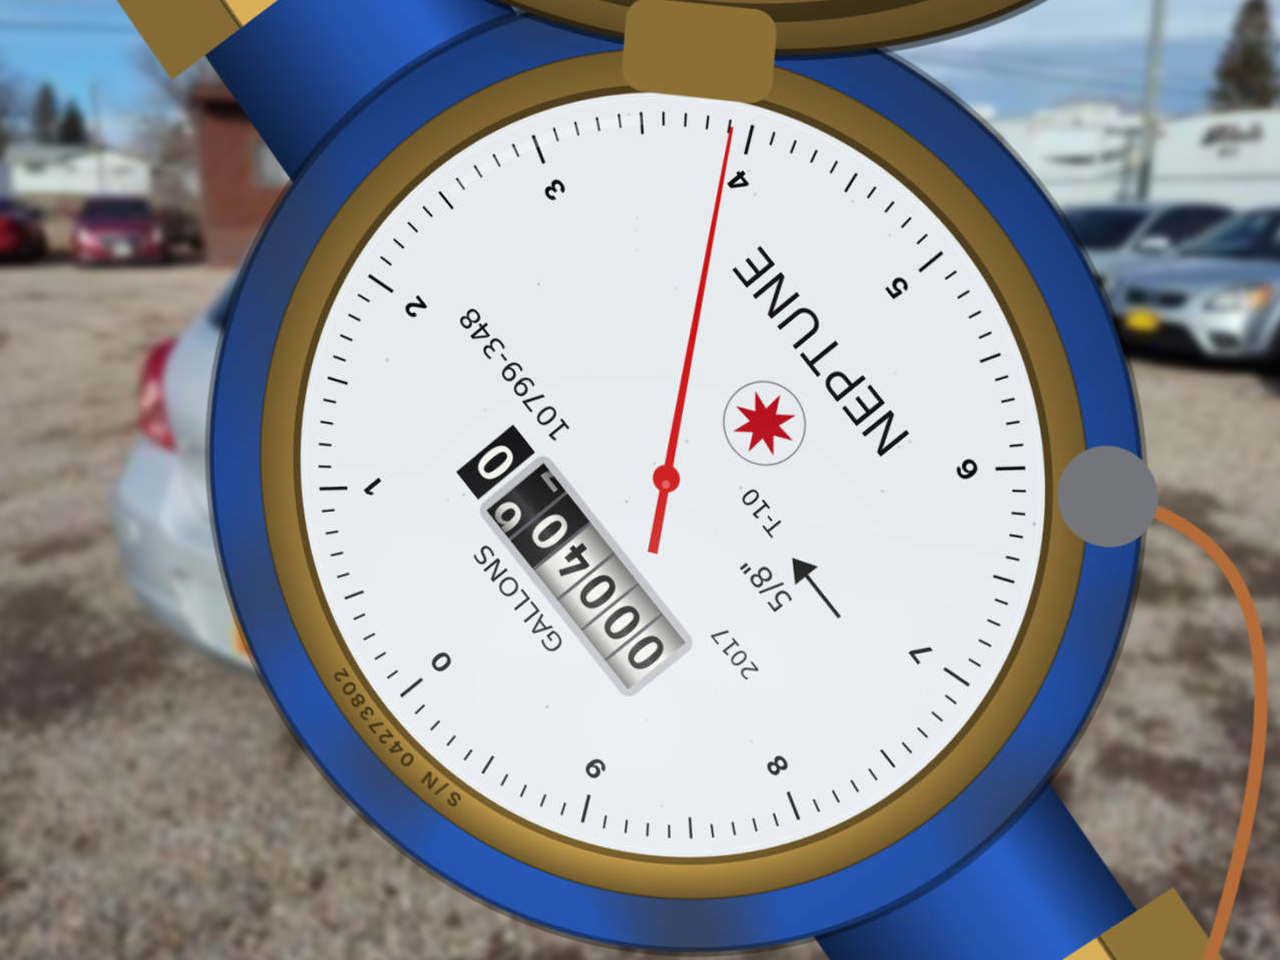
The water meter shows 4063.9 gal
